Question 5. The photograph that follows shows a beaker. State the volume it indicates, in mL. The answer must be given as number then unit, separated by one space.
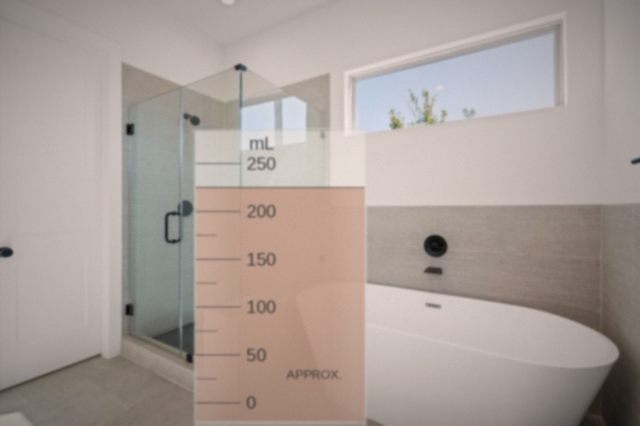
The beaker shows 225 mL
